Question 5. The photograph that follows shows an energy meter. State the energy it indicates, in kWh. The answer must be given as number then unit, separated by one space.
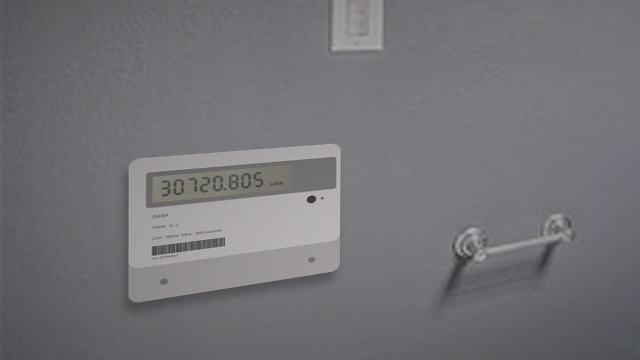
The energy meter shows 30720.805 kWh
